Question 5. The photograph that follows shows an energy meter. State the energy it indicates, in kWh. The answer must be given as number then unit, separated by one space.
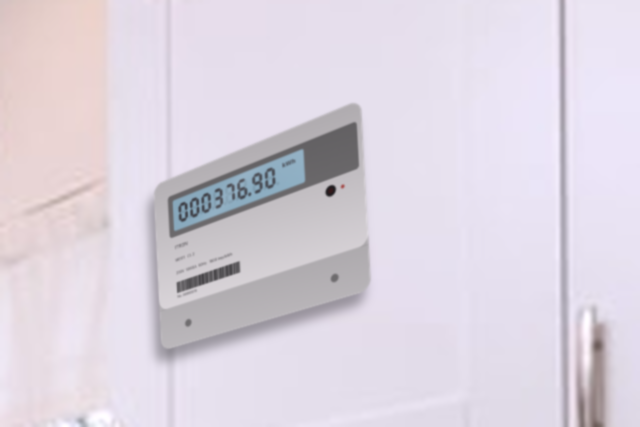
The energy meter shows 376.90 kWh
